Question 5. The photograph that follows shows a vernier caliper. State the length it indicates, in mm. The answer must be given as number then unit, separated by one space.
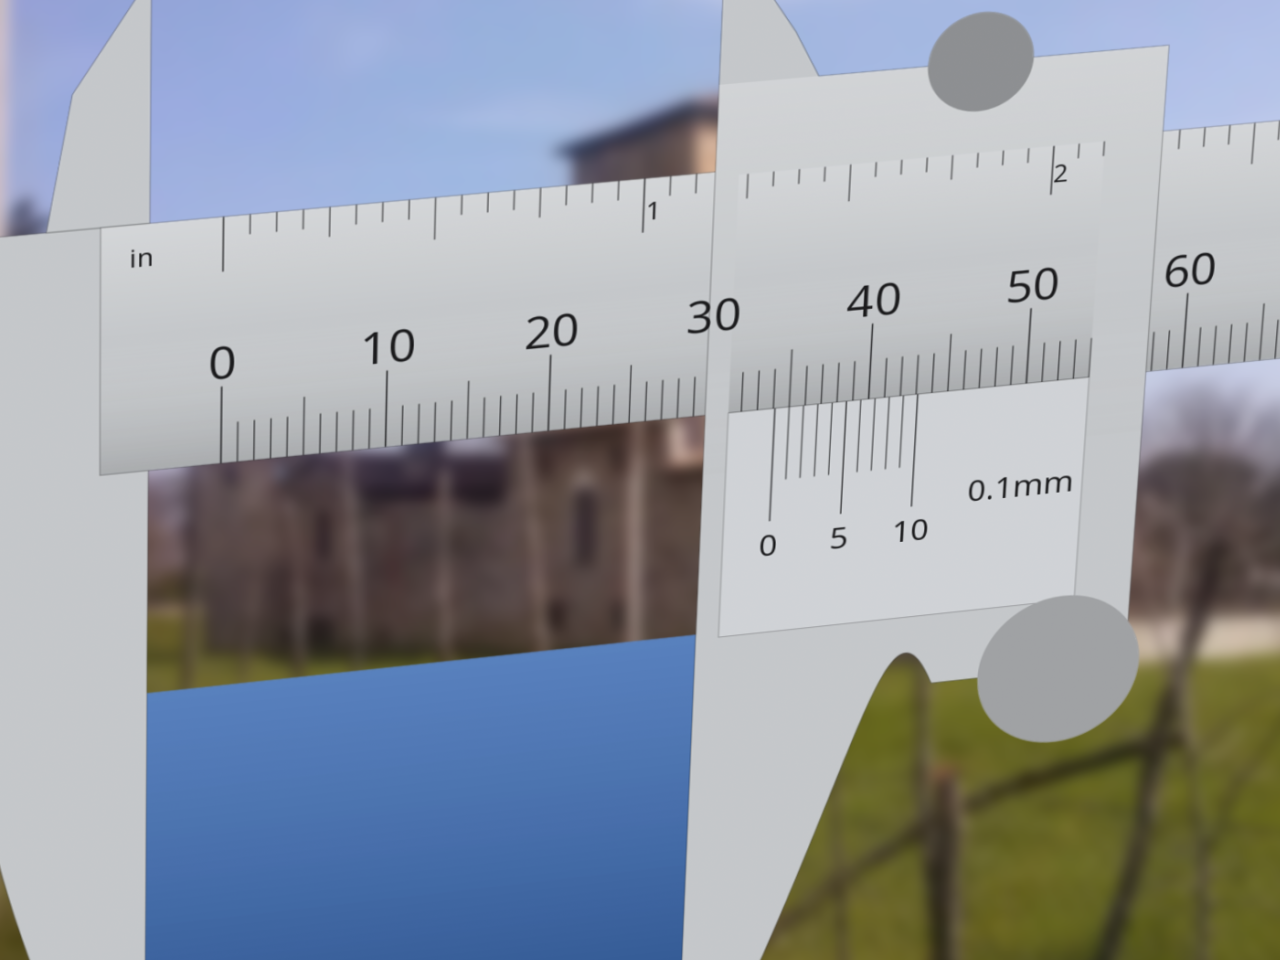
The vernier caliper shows 34.1 mm
